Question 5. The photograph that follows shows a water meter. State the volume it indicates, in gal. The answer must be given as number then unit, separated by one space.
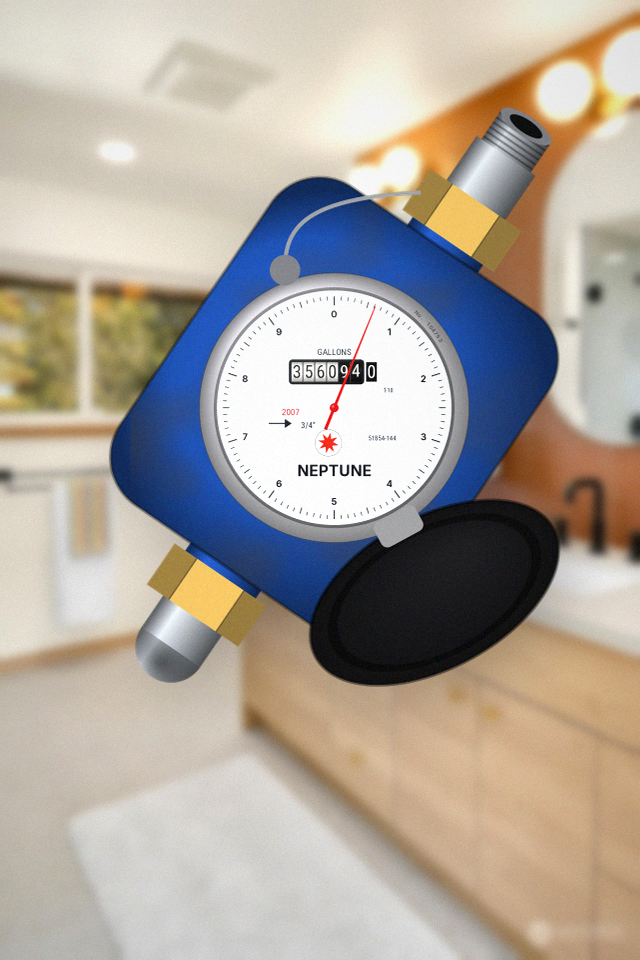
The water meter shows 3560940.6 gal
